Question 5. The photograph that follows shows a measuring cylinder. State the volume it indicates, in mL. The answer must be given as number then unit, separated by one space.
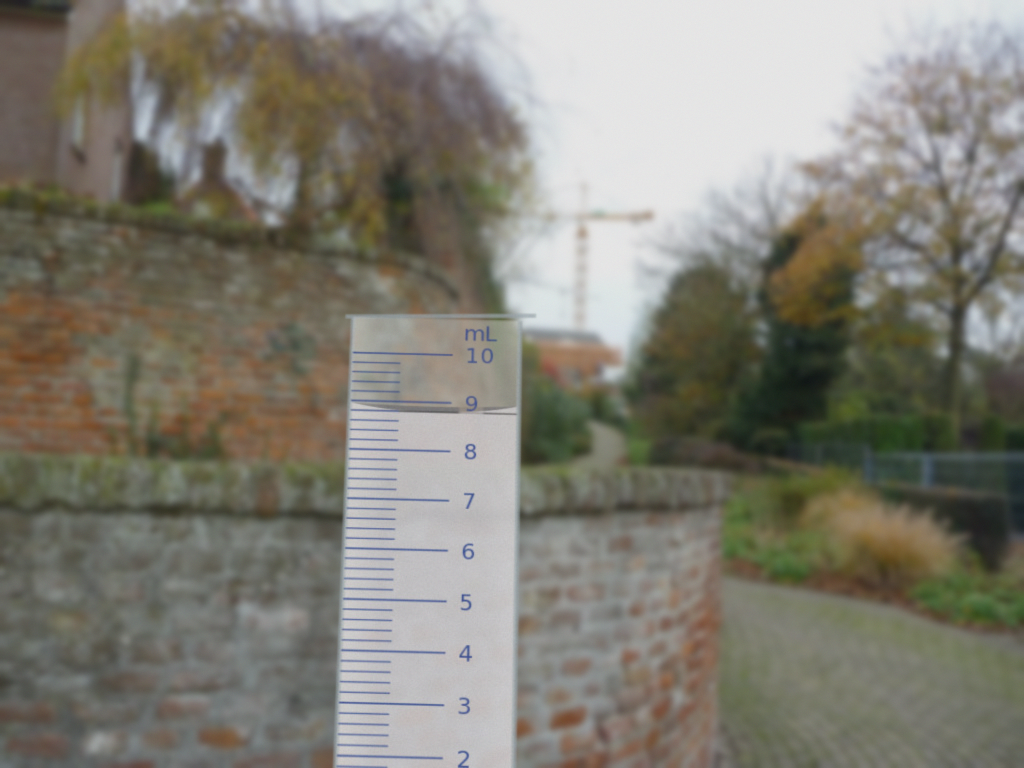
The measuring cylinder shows 8.8 mL
